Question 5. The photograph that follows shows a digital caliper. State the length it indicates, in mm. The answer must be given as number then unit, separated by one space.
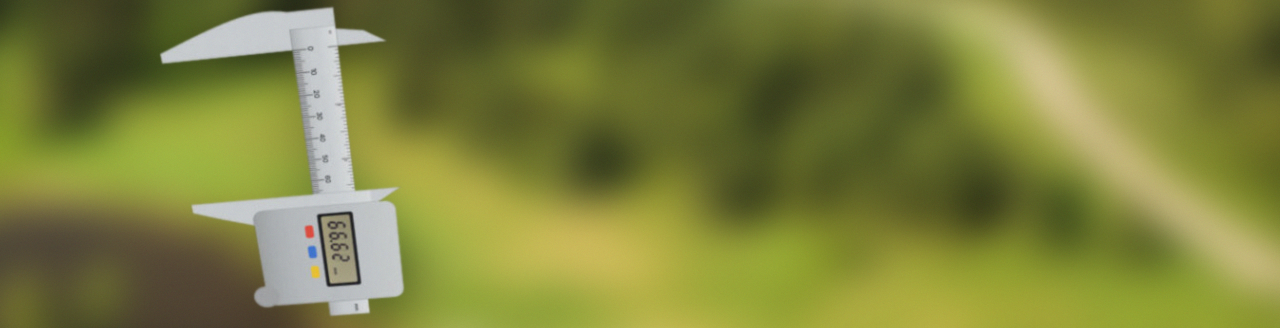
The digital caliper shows 66.62 mm
